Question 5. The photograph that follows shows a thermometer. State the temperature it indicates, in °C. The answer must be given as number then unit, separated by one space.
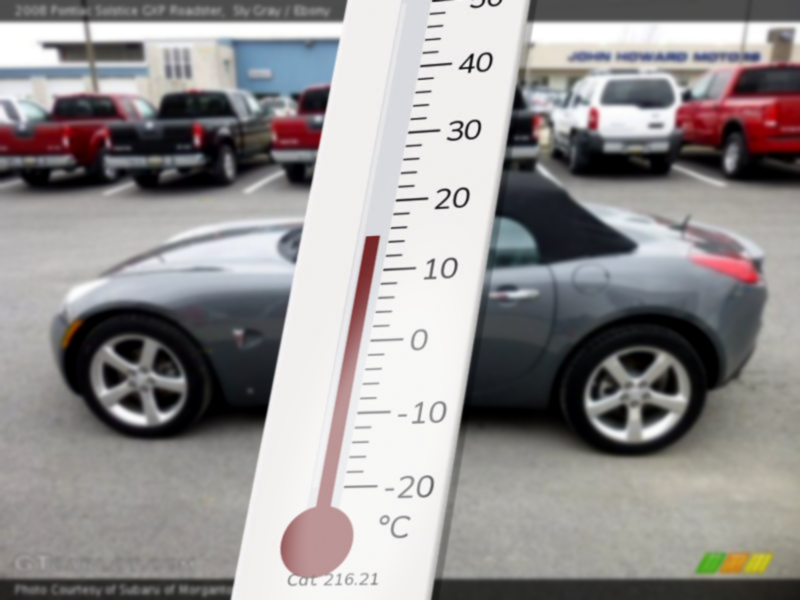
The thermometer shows 15 °C
